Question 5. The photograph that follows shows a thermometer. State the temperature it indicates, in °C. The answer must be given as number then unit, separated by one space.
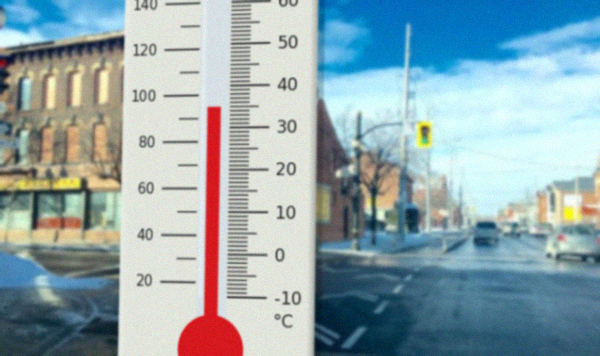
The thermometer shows 35 °C
